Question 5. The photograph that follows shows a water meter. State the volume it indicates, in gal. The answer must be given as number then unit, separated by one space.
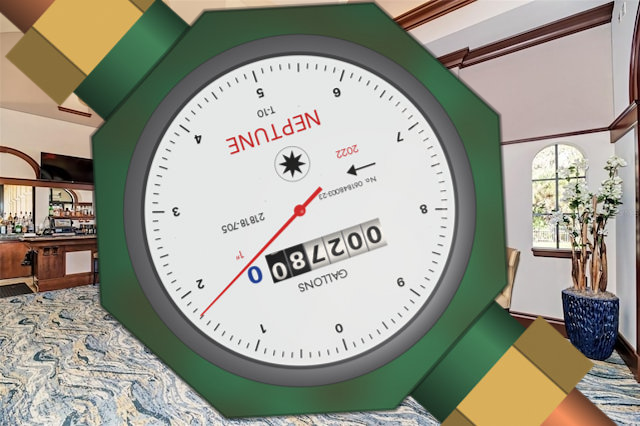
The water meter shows 27801.7 gal
